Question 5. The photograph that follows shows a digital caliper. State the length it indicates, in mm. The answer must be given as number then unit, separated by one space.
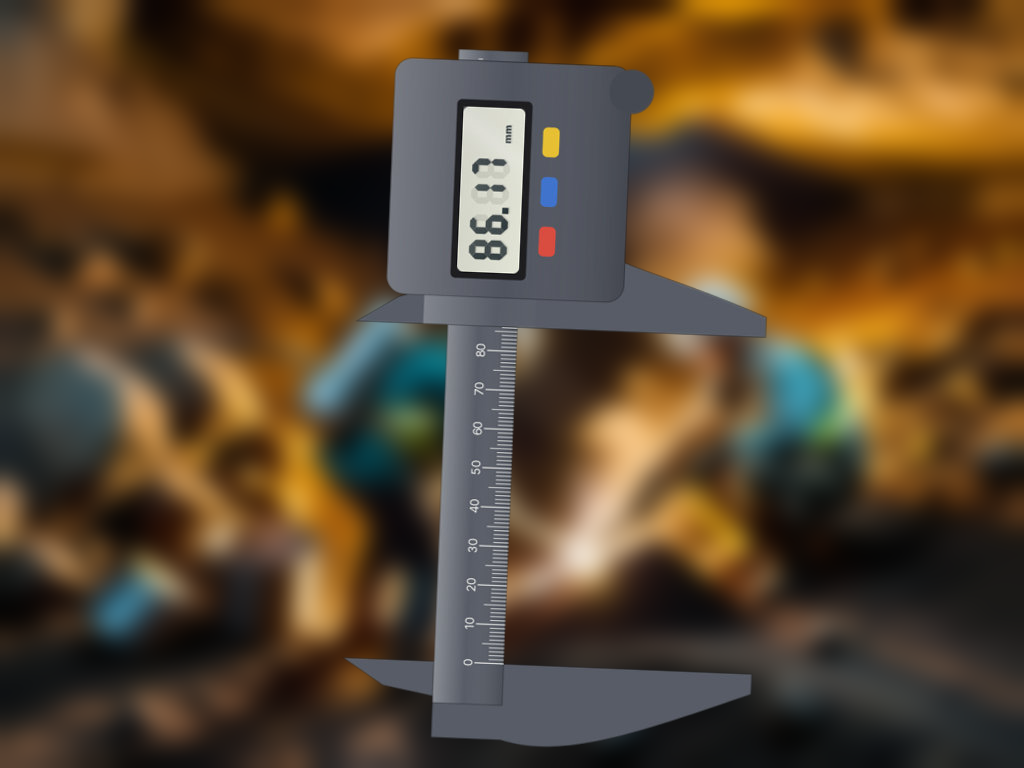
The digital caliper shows 86.17 mm
